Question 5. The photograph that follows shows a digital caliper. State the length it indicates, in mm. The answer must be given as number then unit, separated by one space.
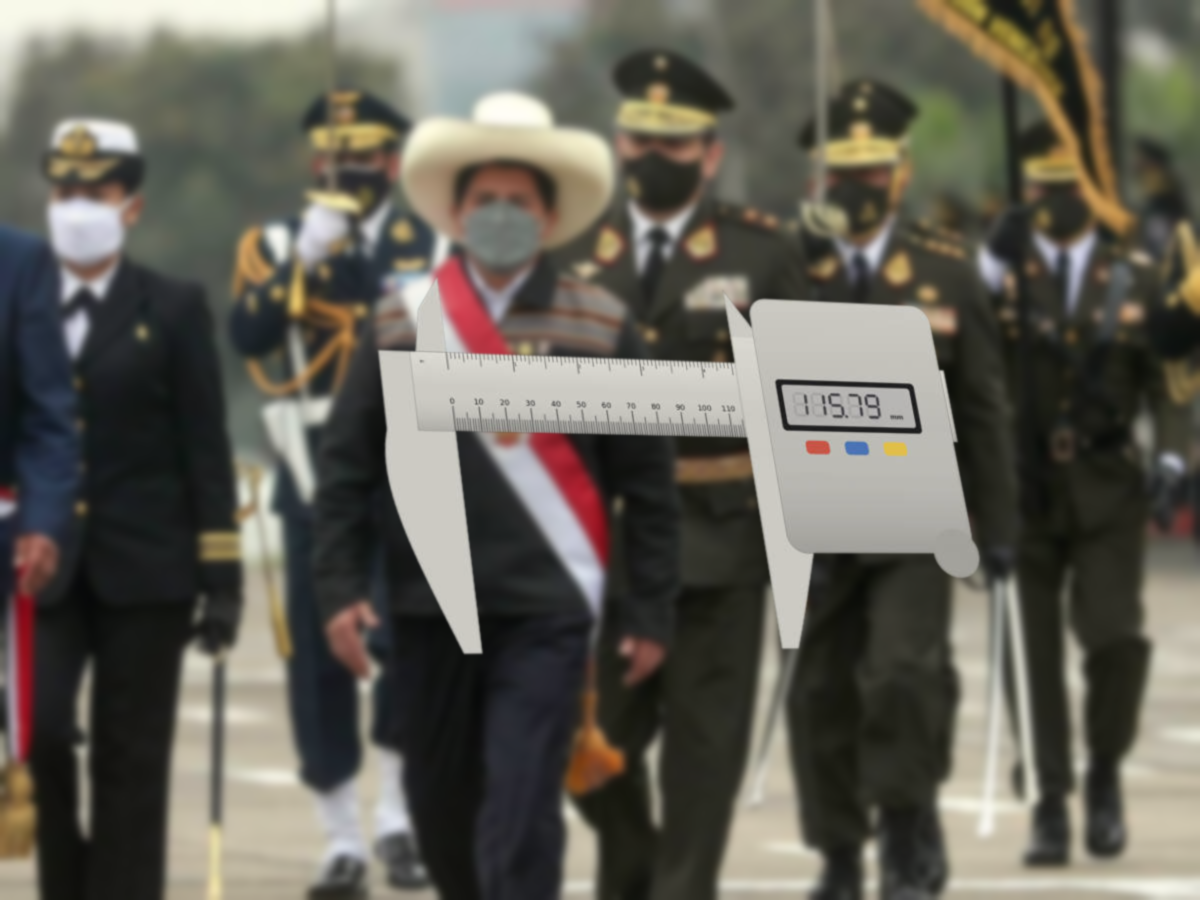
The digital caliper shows 115.79 mm
